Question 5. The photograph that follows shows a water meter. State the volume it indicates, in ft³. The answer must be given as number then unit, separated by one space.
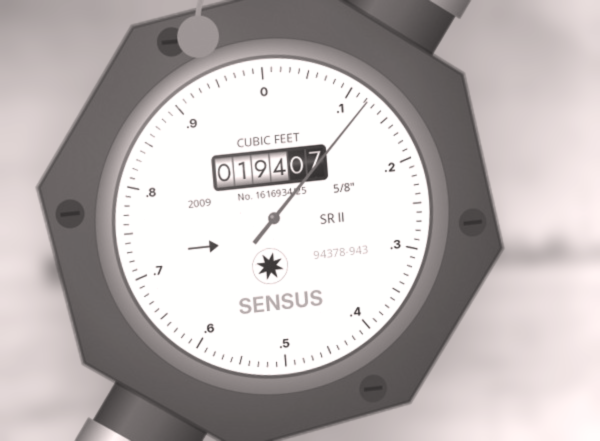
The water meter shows 19407.12 ft³
